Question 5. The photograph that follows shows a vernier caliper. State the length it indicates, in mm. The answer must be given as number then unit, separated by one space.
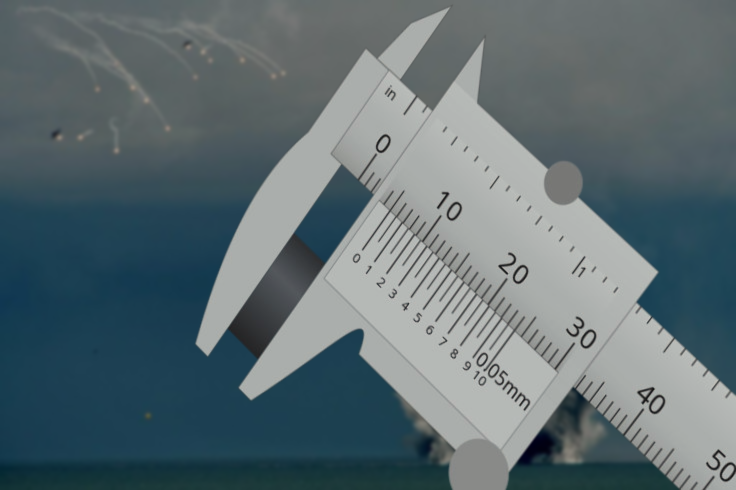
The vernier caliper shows 5.0 mm
